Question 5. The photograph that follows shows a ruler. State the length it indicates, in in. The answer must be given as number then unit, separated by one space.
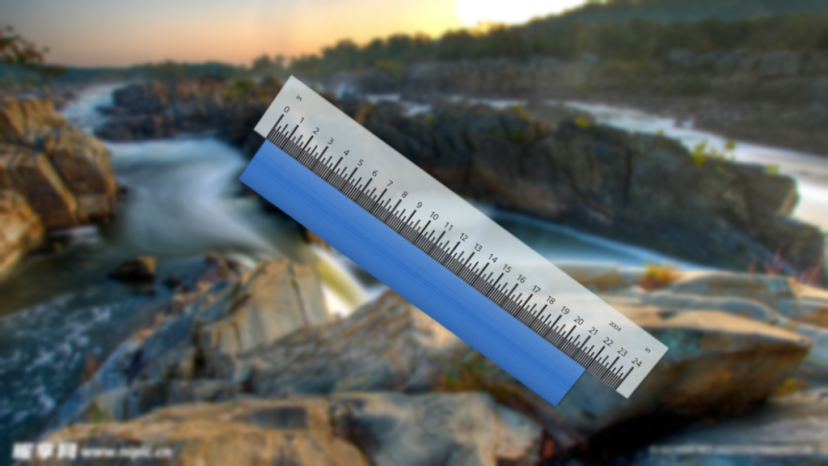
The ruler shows 22 in
